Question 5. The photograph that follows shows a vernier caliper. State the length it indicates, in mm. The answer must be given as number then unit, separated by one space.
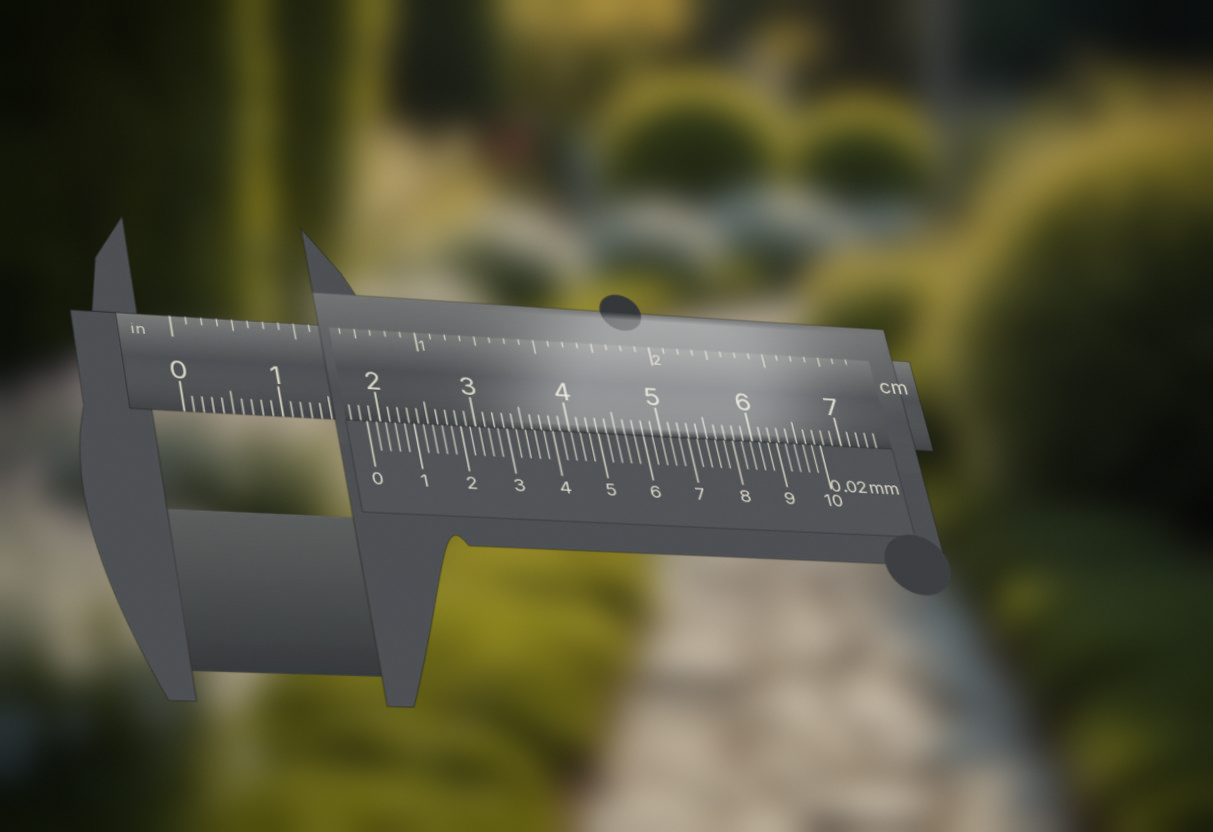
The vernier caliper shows 18.6 mm
